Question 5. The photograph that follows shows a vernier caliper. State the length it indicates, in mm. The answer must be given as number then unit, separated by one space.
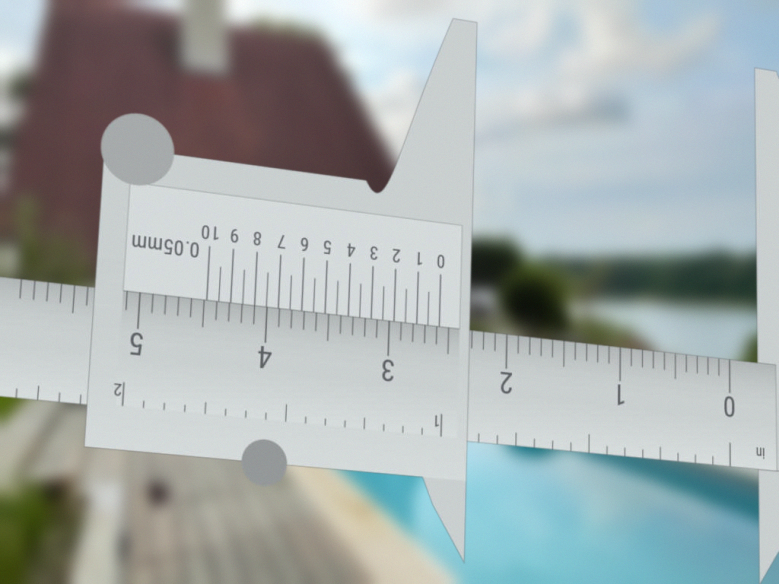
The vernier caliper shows 25.8 mm
